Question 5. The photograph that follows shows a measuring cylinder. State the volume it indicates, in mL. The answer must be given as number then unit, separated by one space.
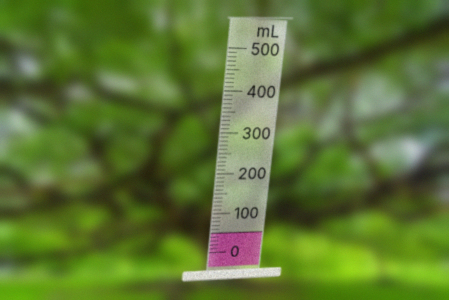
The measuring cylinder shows 50 mL
